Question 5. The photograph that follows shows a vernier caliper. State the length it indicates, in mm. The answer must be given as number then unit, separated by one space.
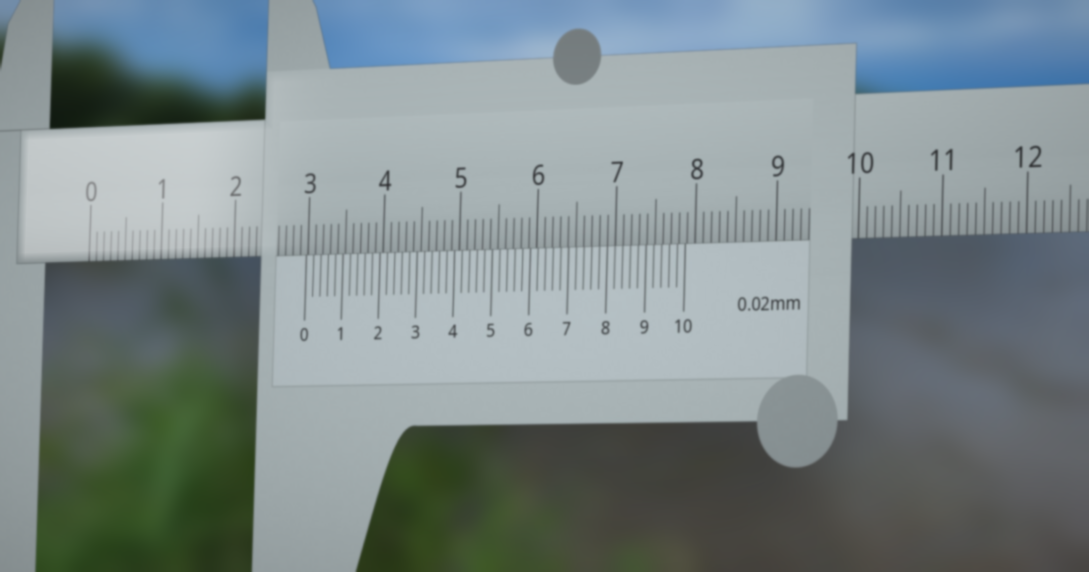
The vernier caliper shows 29.8 mm
